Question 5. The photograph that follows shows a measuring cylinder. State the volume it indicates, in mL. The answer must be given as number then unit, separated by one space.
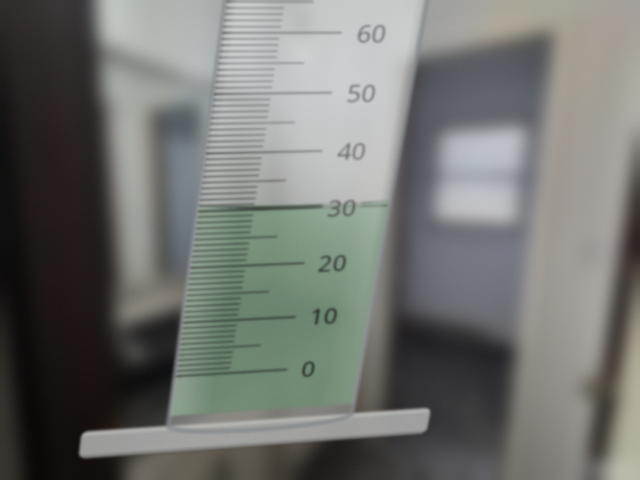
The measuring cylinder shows 30 mL
